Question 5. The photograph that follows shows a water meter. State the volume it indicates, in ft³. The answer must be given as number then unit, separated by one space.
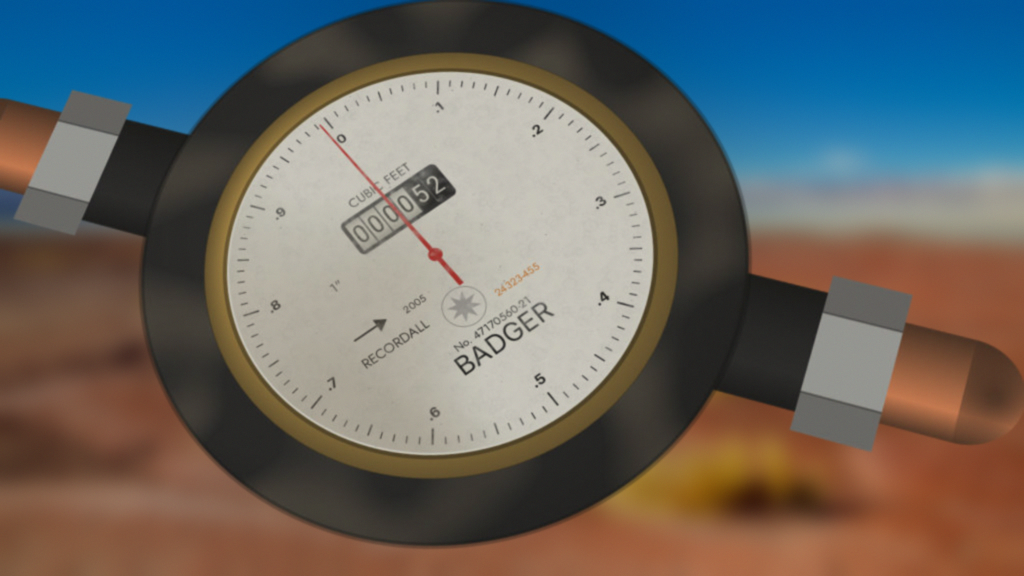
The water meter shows 51.99 ft³
